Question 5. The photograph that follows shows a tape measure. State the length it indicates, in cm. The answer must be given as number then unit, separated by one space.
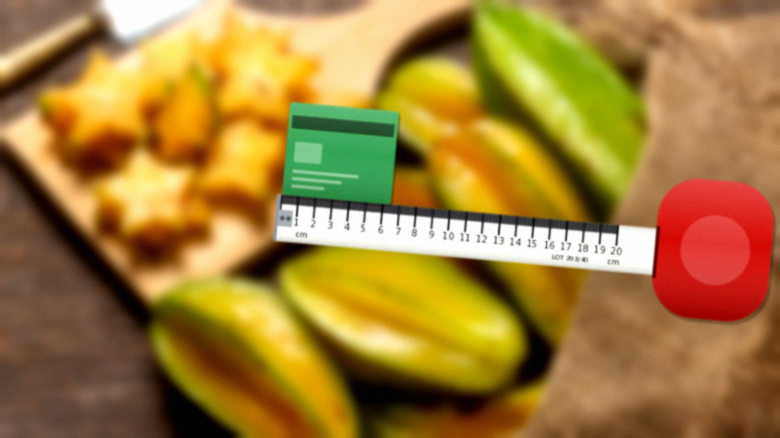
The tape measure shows 6.5 cm
